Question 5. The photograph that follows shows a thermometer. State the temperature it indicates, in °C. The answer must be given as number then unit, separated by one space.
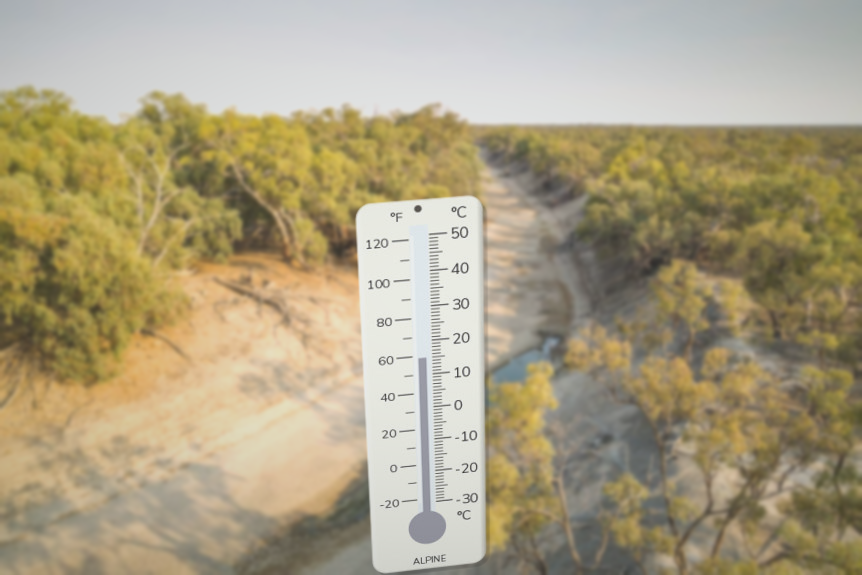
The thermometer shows 15 °C
